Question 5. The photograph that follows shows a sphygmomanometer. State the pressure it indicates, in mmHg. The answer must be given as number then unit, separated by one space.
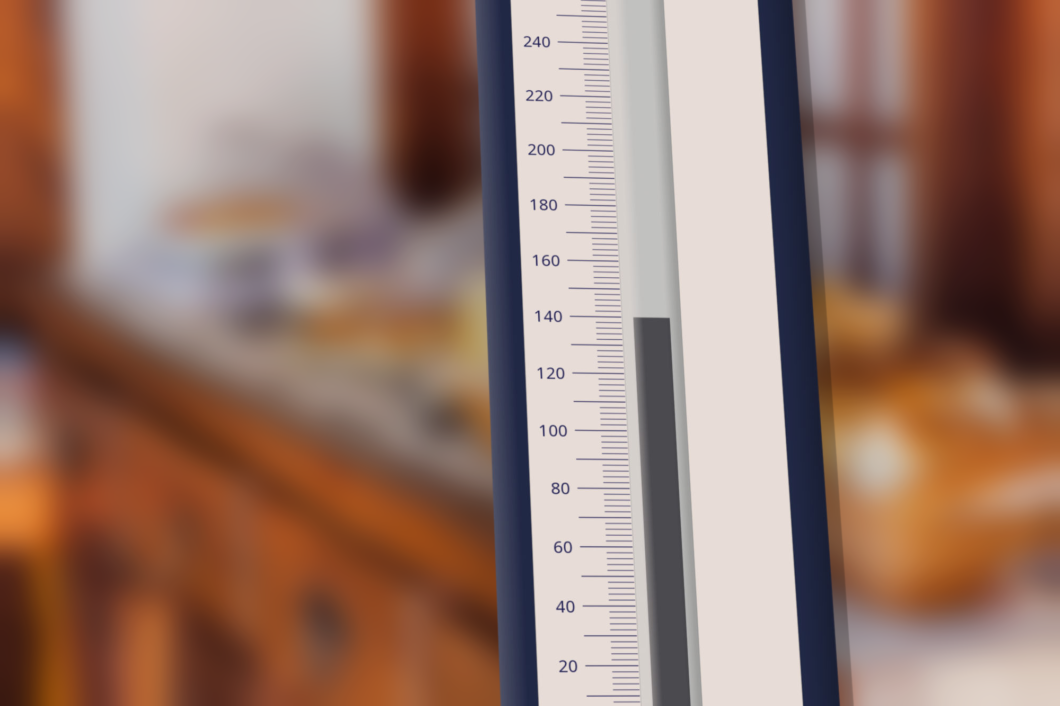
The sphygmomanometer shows 140 mmHg
